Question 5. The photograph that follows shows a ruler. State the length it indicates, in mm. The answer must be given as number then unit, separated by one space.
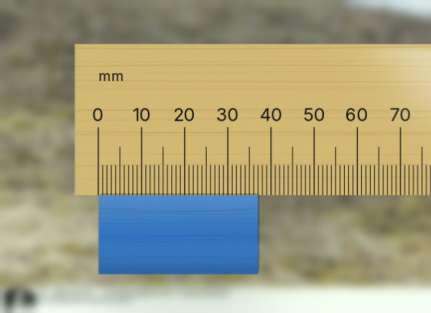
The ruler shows 37 mm
